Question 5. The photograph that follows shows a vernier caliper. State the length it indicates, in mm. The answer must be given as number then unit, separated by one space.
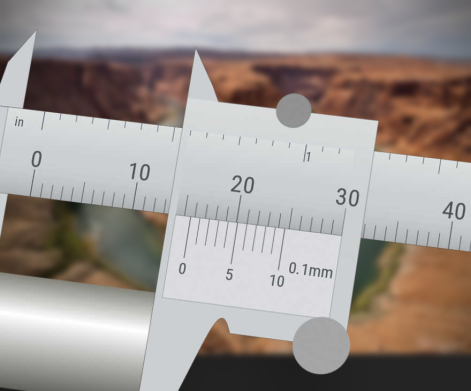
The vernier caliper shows 15.6 mm
